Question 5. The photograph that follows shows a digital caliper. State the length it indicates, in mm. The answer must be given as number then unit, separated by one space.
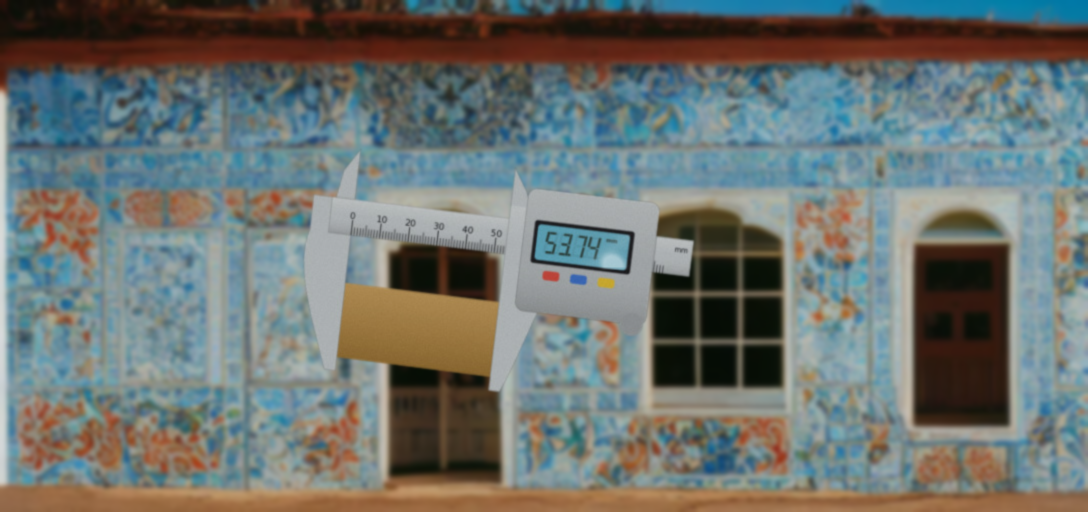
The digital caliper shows 53.74 mm
